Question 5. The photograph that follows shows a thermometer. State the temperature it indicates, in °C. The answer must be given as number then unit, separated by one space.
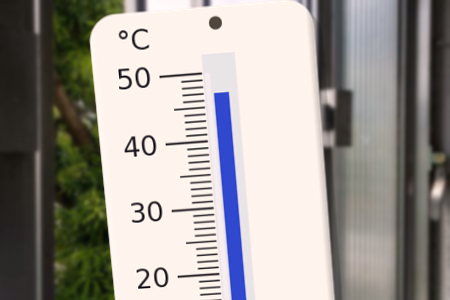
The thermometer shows 47 °C
